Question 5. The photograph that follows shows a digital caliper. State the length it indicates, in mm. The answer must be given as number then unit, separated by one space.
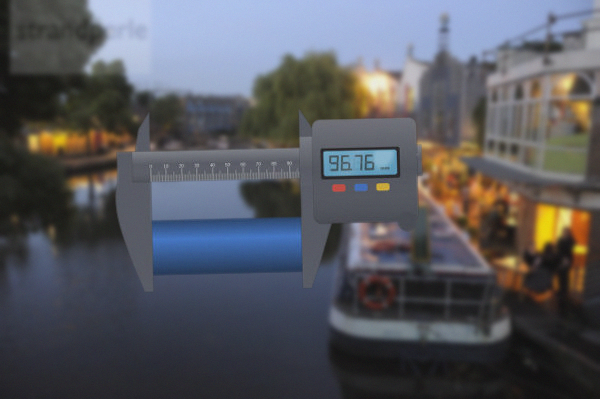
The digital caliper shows 96.76 mm
